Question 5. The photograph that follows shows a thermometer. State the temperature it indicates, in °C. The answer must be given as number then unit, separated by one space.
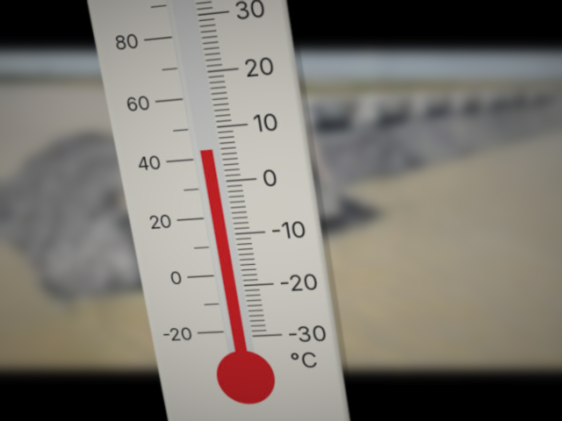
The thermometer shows 6 °C
